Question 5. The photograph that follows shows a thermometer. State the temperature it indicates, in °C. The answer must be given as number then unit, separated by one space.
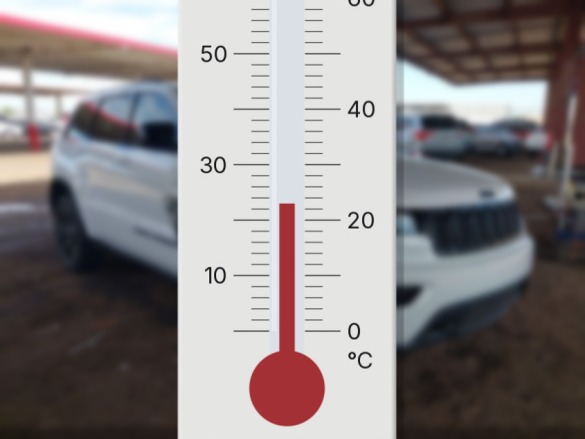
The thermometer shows 23 °C
